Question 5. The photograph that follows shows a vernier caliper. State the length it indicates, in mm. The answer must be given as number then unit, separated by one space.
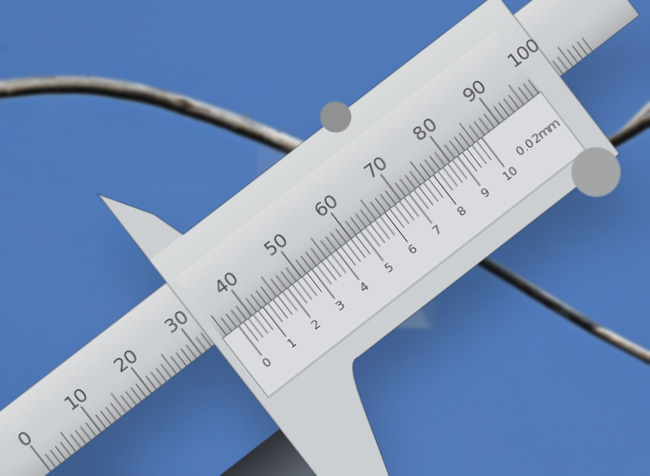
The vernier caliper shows 37.4 mm
